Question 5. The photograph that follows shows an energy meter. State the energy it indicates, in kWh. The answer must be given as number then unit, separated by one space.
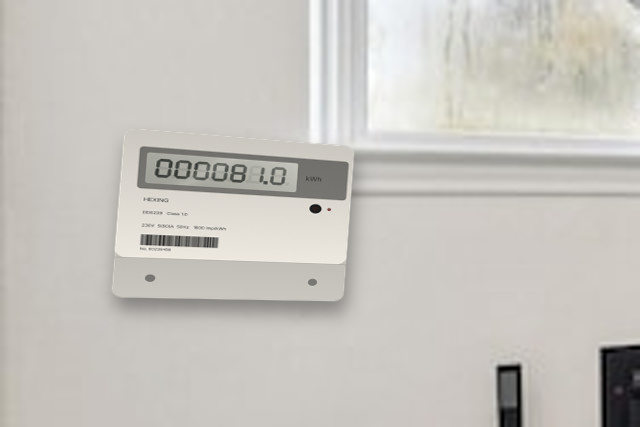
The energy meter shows 81.0 kWh
